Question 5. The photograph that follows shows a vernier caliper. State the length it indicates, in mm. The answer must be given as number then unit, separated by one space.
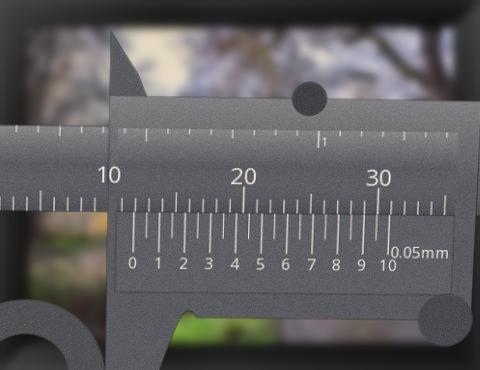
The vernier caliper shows 11.9 mm
